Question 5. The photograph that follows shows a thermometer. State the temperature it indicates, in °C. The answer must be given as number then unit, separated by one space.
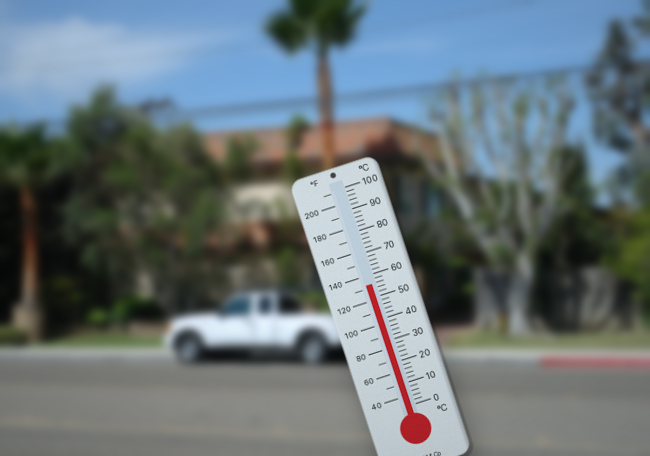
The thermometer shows 56 °C
